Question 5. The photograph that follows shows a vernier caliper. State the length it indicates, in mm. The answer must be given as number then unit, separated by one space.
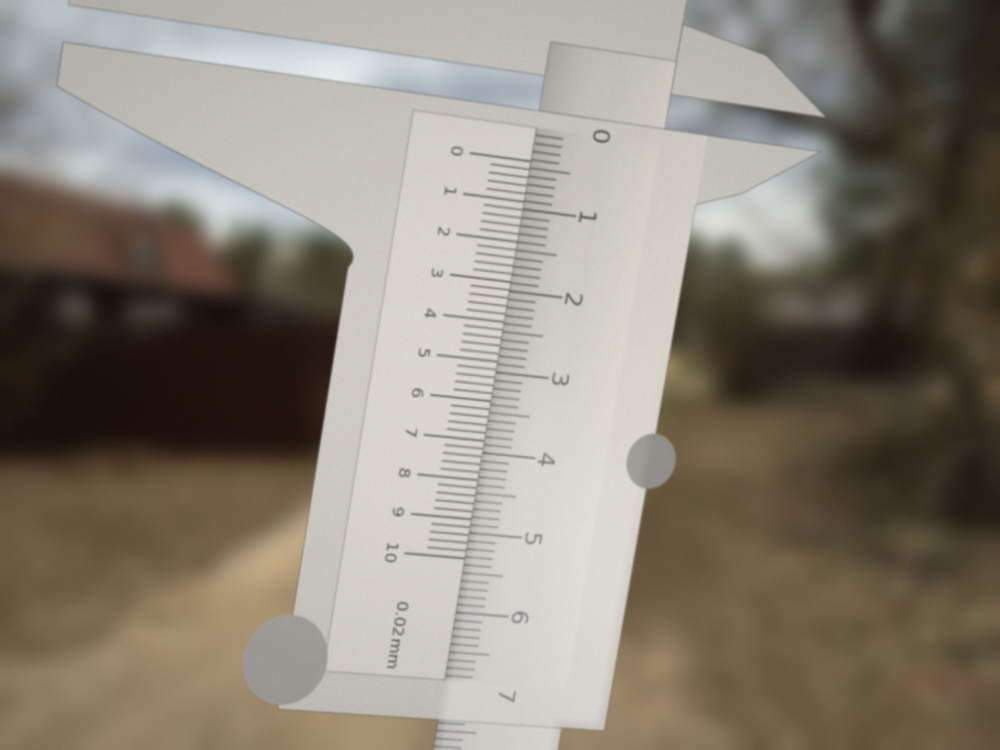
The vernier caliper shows 4.2 mm
